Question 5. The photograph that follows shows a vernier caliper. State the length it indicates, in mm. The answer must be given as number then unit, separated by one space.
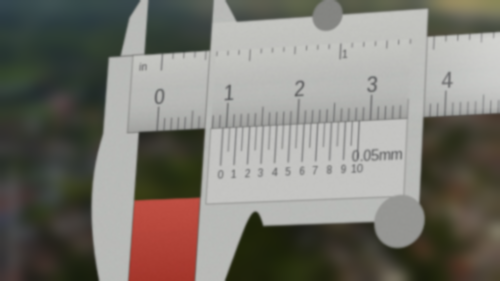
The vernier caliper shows 9.5 mm
